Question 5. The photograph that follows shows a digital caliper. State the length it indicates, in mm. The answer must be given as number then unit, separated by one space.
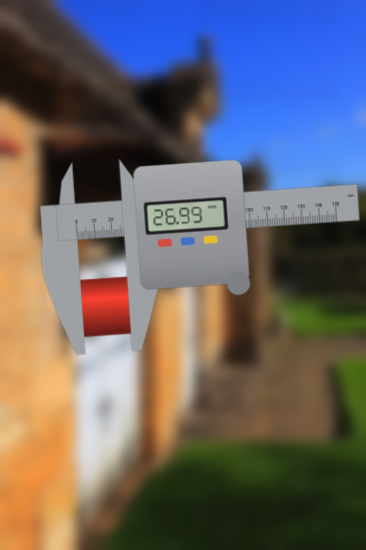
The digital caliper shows 26.99 mm
